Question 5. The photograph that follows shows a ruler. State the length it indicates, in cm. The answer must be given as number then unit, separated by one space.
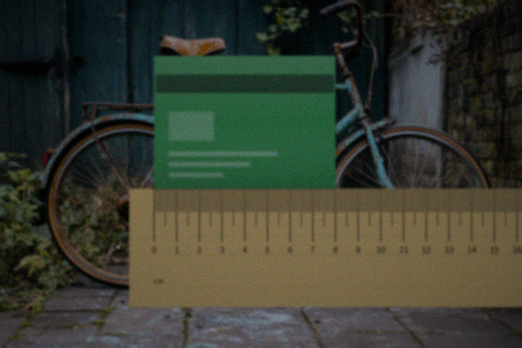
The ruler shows 8 cm
